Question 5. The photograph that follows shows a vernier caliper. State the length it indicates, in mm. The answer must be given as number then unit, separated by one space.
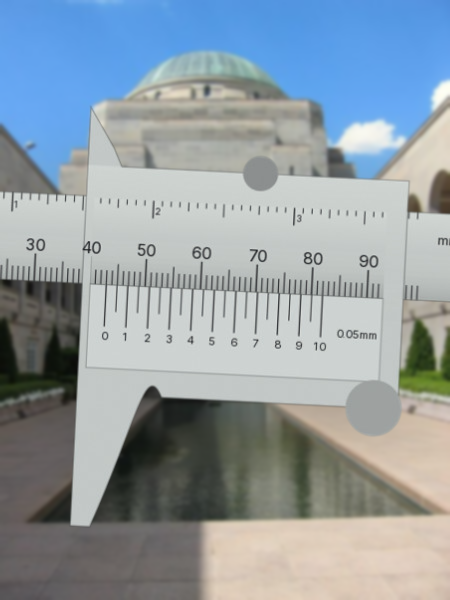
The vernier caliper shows 43.0 mm
